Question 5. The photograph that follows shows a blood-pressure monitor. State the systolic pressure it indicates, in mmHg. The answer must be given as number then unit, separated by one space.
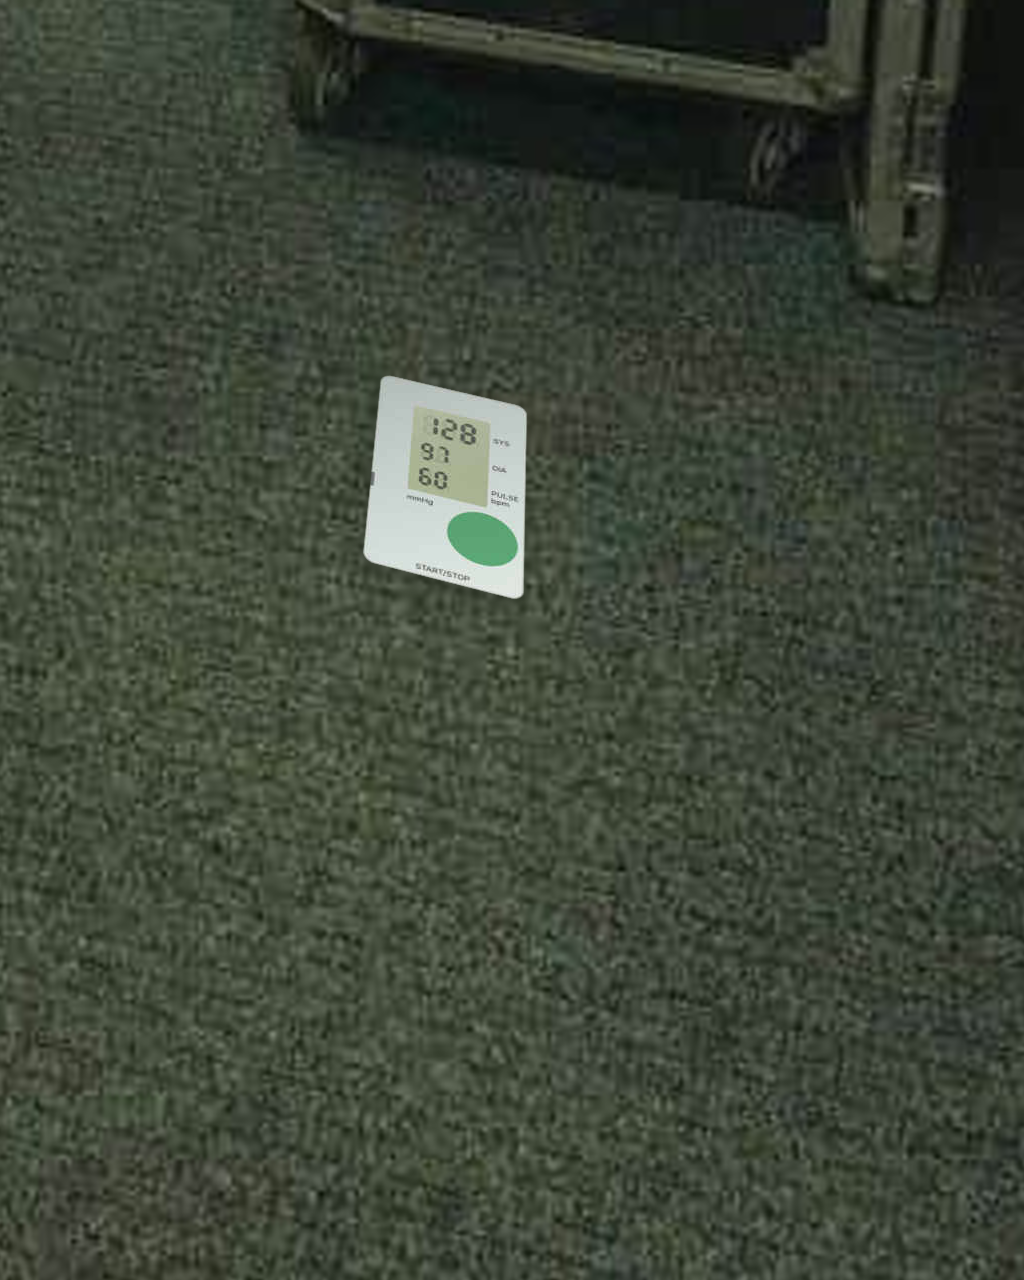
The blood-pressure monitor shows 128 mmHg
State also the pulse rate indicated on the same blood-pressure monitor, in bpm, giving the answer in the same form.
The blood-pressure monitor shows 60 bpm
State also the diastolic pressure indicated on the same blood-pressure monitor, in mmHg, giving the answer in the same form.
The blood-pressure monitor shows 97 mmHg
